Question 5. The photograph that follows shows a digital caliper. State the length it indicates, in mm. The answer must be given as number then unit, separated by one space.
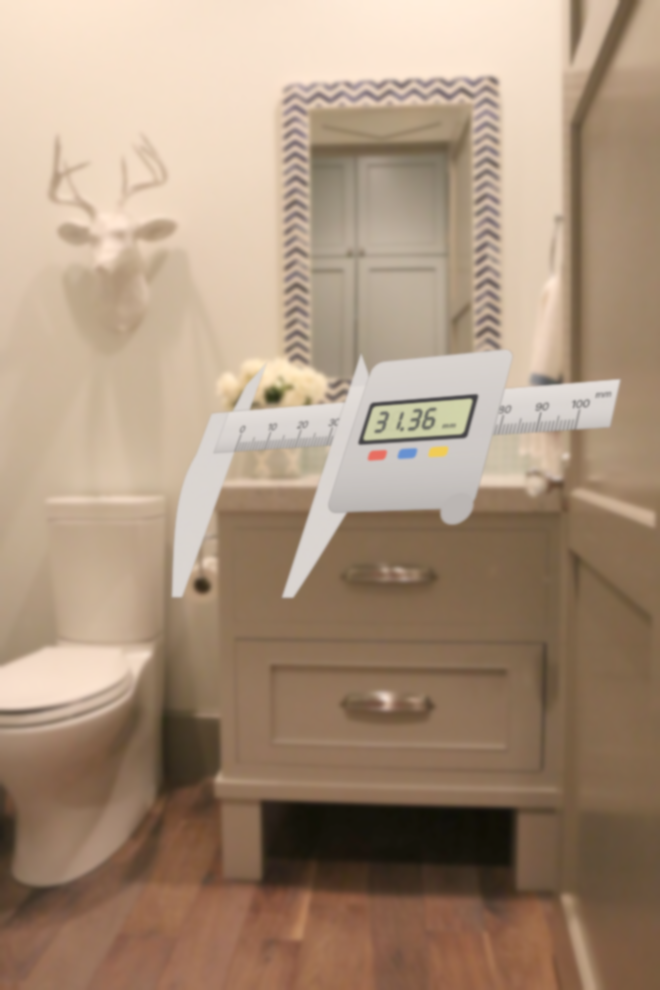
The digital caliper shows 31.36 mm
